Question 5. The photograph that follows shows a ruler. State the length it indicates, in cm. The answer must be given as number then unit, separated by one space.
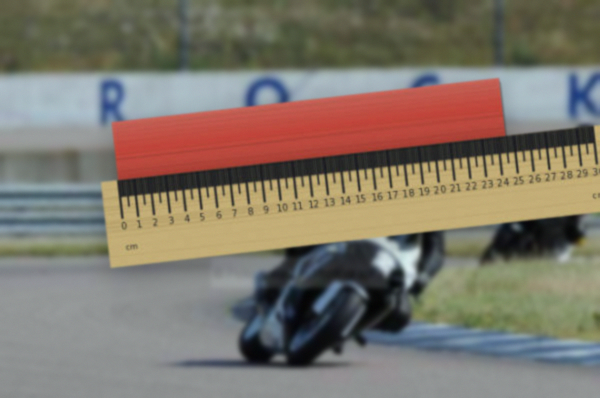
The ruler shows 24.5 cm
